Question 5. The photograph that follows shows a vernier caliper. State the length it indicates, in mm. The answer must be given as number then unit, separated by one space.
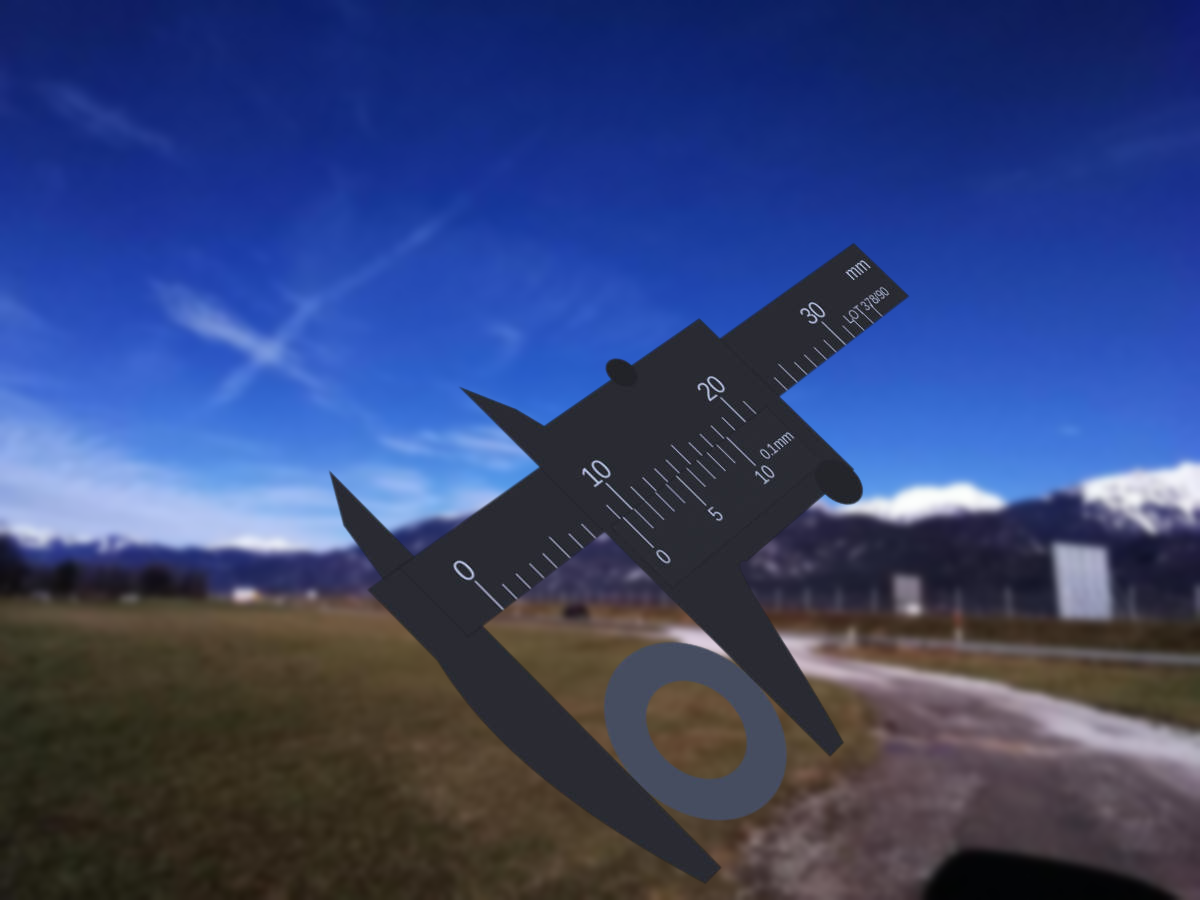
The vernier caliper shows 9.2 mm
